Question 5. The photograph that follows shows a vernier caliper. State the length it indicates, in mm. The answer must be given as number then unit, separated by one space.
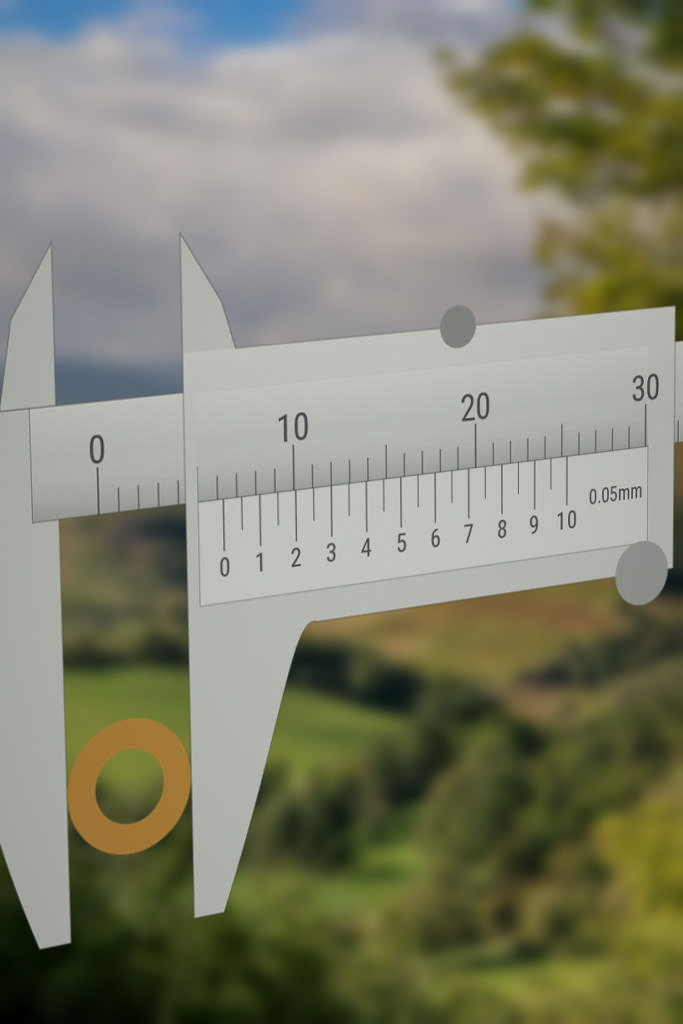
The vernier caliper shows 6.3 mm
